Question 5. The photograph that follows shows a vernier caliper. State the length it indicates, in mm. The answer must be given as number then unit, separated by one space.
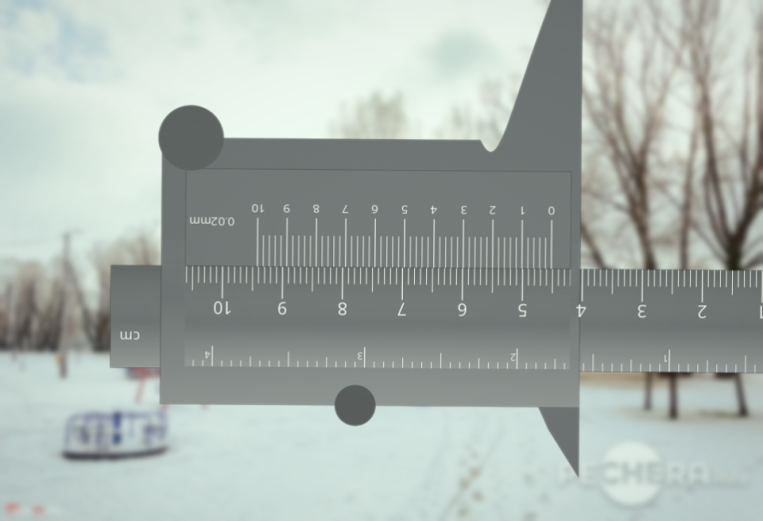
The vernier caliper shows 45.2 mm
